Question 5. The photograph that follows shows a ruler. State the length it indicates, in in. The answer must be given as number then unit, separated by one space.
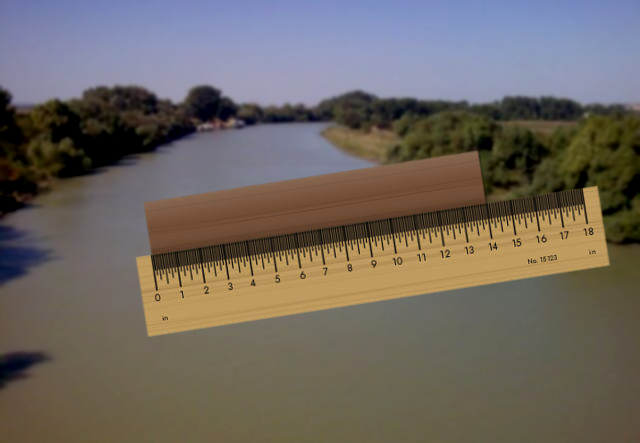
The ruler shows 14 in
